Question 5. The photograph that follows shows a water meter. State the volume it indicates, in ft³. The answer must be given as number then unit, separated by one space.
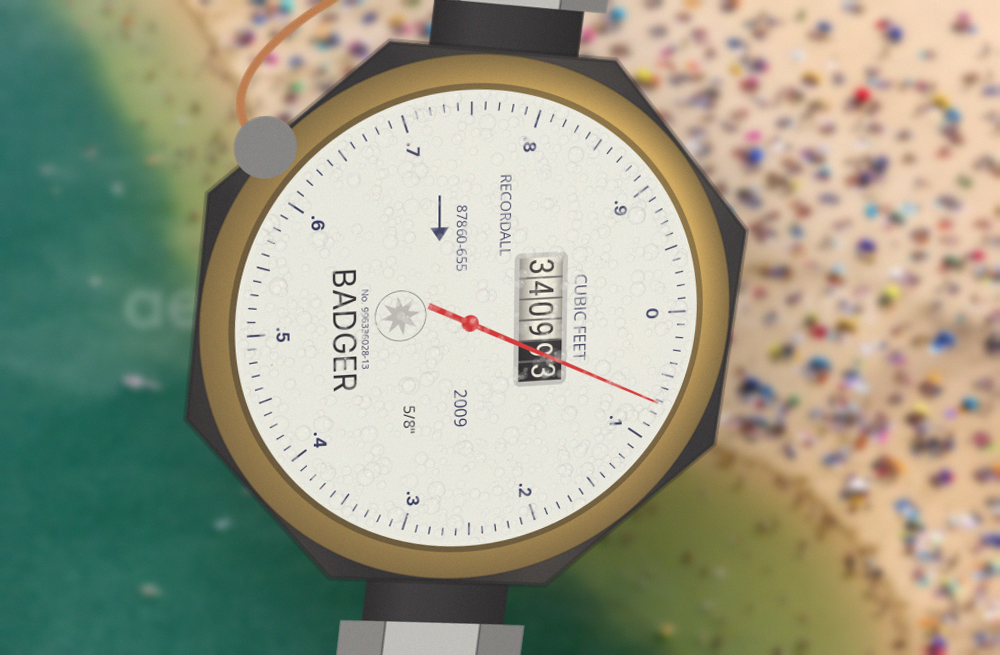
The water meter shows 340993.07 ft³
